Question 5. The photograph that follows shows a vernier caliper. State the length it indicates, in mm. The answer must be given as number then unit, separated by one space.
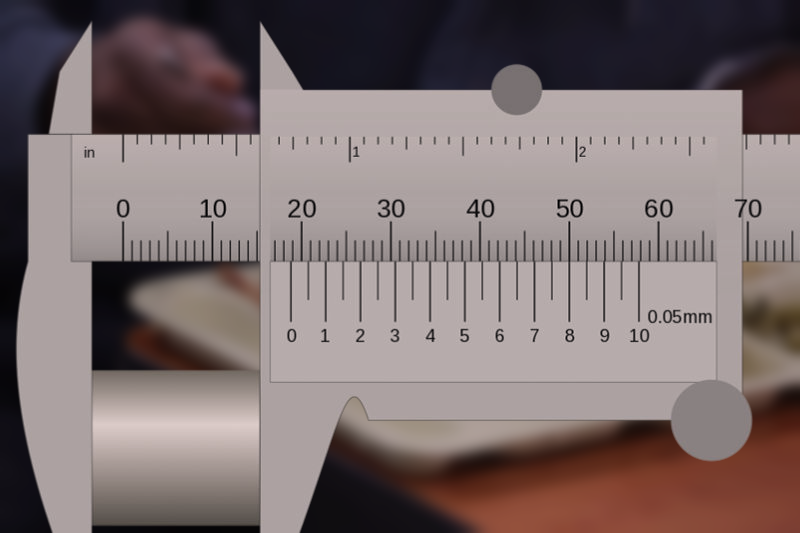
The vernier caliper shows 18.8 mm
